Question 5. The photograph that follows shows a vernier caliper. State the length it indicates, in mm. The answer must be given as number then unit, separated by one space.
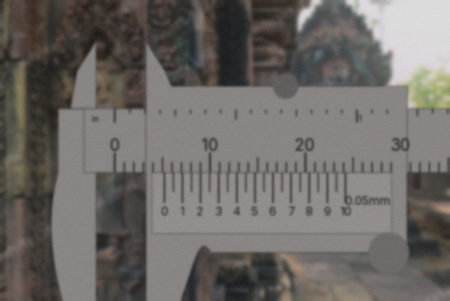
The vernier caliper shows 5.2 mm
